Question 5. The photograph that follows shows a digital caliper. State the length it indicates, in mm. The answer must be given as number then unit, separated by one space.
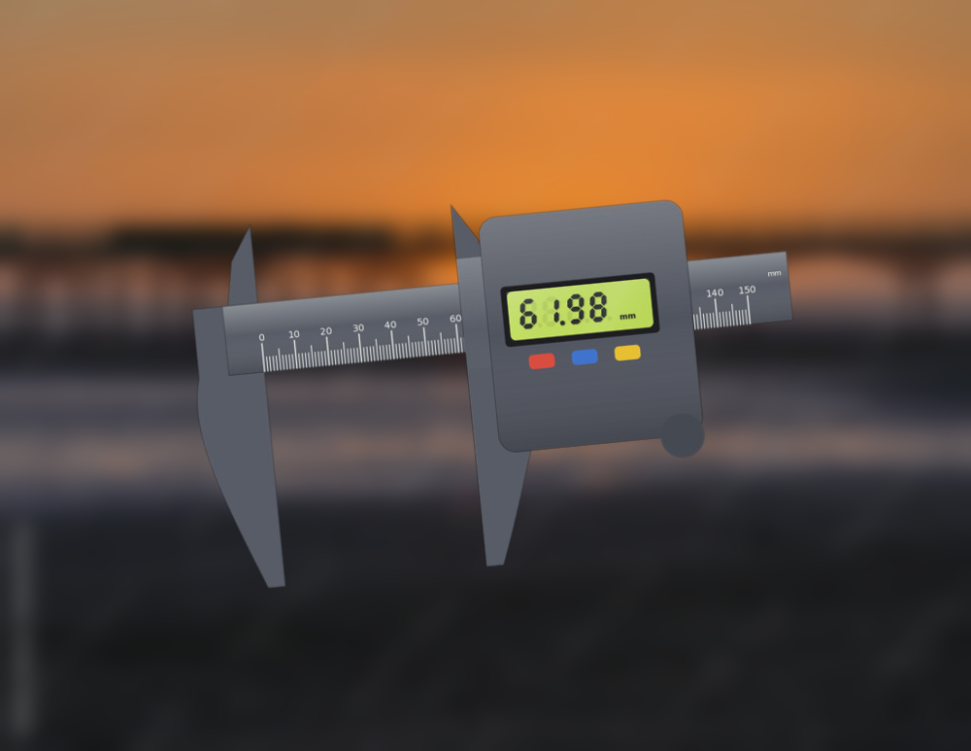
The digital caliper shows 61.98 mm
